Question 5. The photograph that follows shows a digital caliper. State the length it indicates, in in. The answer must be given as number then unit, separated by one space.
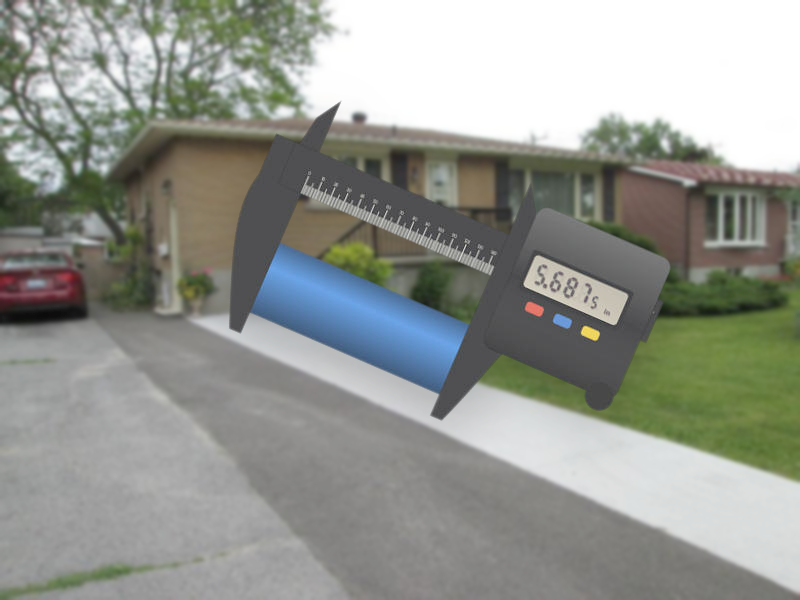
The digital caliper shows 5.6875 in
